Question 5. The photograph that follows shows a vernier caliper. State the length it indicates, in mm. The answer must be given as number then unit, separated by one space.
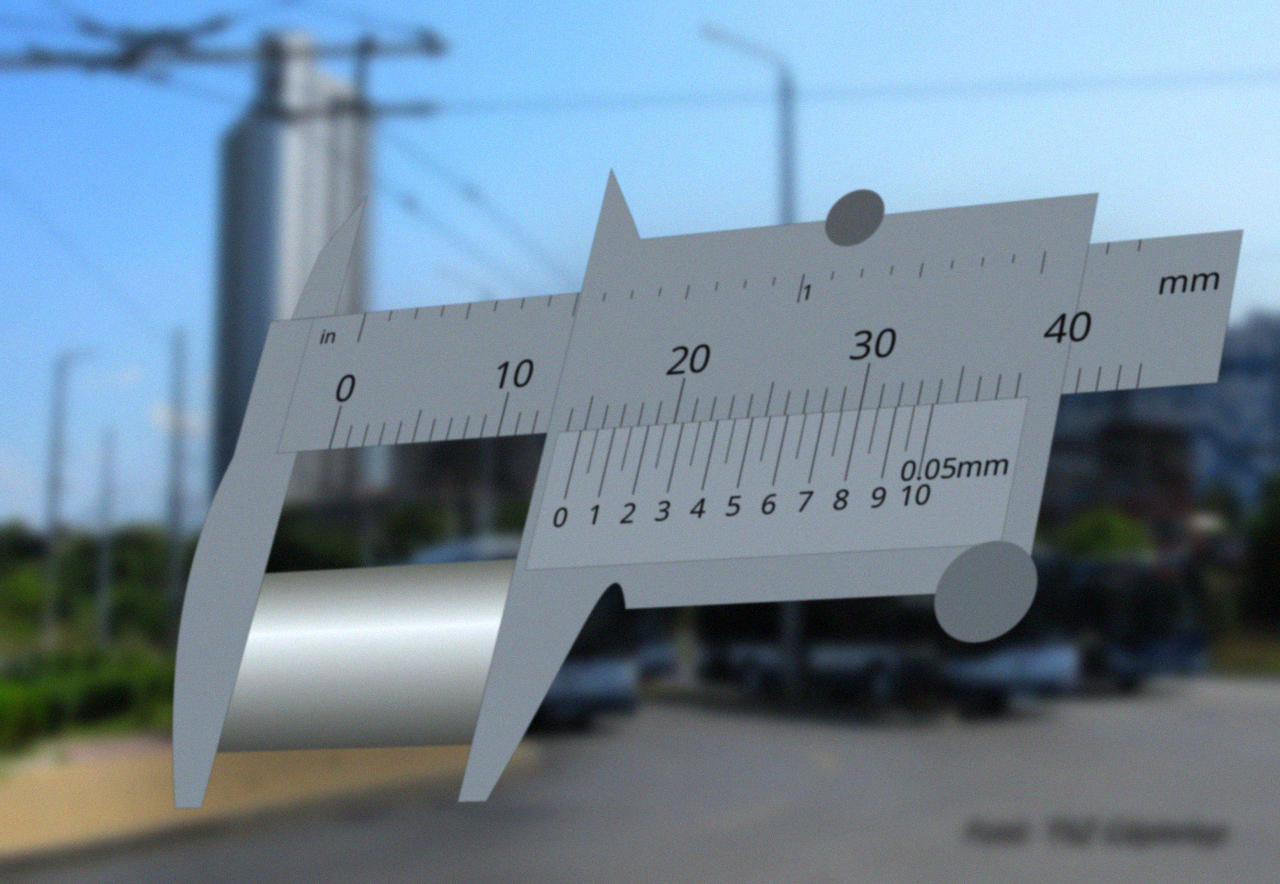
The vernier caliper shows 14.8 mm
